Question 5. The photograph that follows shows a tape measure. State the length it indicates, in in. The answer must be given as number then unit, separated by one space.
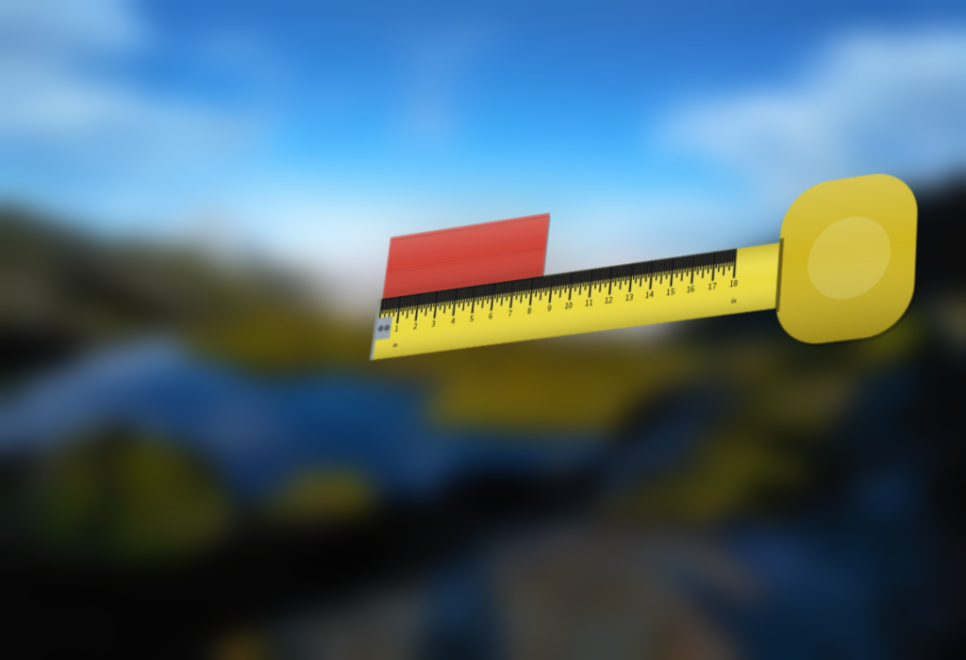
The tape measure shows 8.5 in
